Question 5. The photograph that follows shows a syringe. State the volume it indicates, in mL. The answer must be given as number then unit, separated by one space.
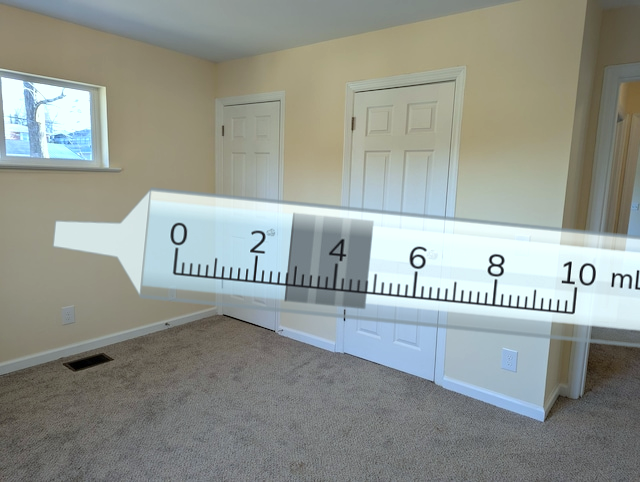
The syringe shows 2.8 mL
